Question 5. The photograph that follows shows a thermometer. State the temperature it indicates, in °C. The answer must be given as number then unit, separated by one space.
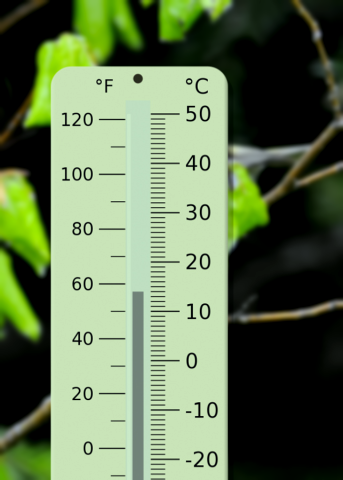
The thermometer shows 14 °C
